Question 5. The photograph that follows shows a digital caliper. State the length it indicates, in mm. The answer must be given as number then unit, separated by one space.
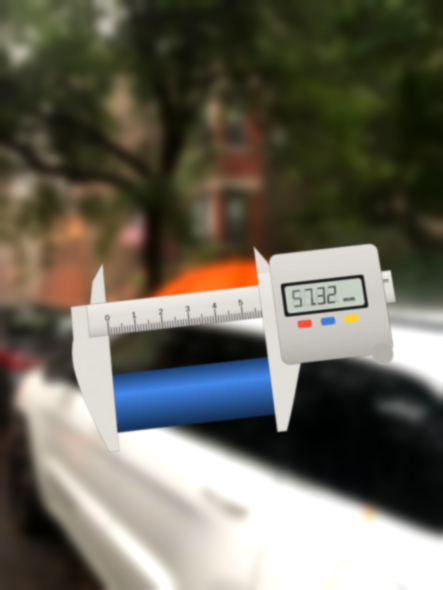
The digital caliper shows 57.32 mm
